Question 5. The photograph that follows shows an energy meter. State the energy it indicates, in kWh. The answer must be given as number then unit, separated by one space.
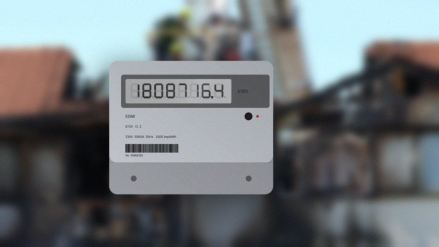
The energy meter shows 1808716.4 kWh
